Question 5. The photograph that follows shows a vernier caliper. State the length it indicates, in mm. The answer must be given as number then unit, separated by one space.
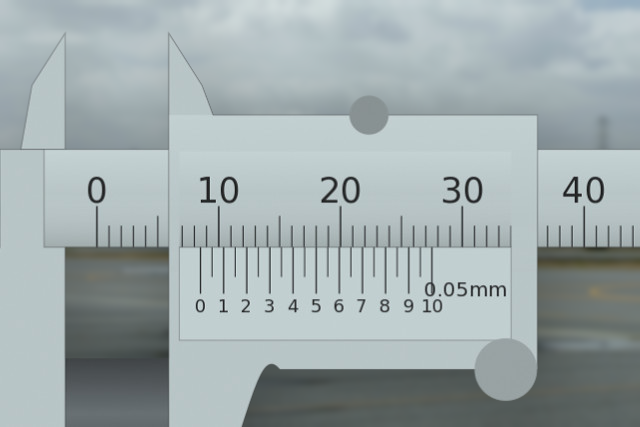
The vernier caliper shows 8.5 mm
